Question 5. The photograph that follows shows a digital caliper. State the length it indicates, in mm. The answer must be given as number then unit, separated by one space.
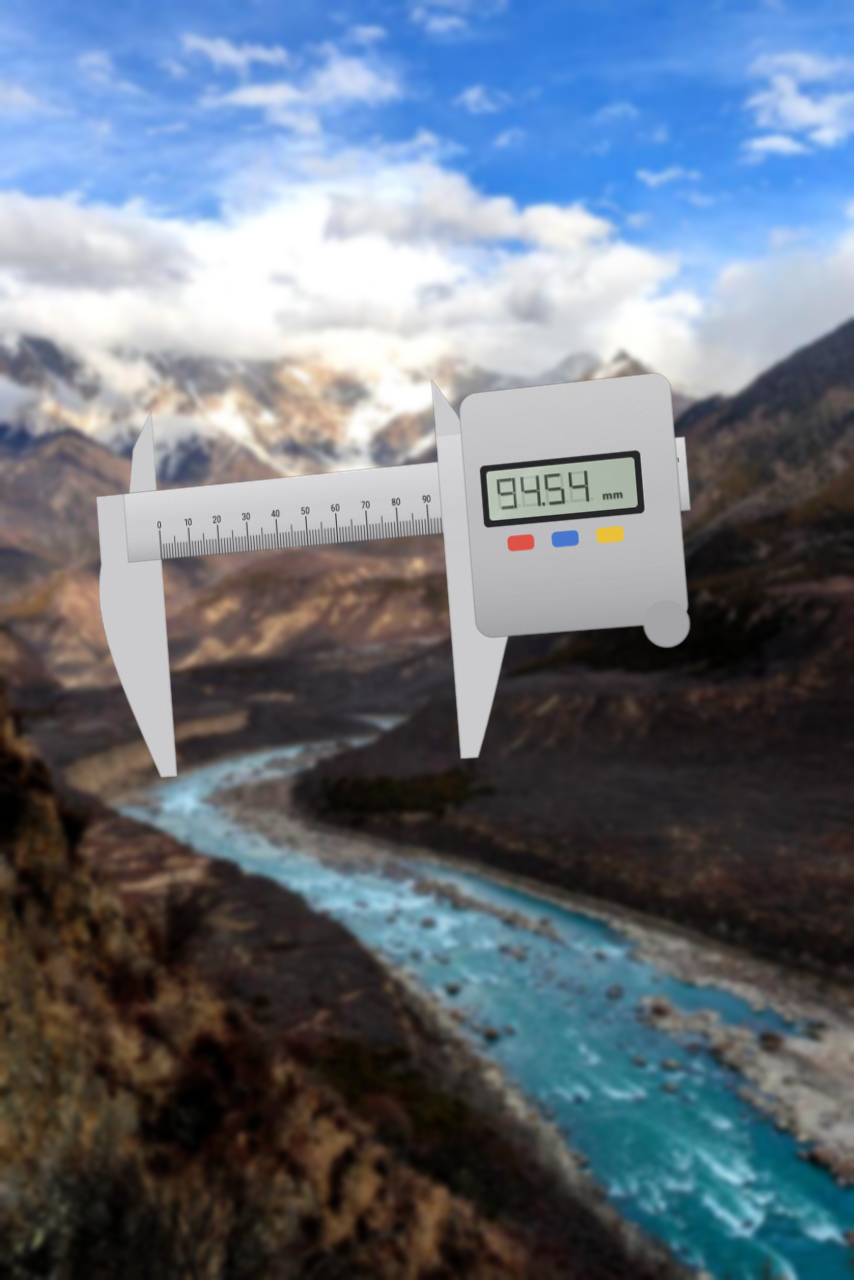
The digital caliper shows 94.54 mm
